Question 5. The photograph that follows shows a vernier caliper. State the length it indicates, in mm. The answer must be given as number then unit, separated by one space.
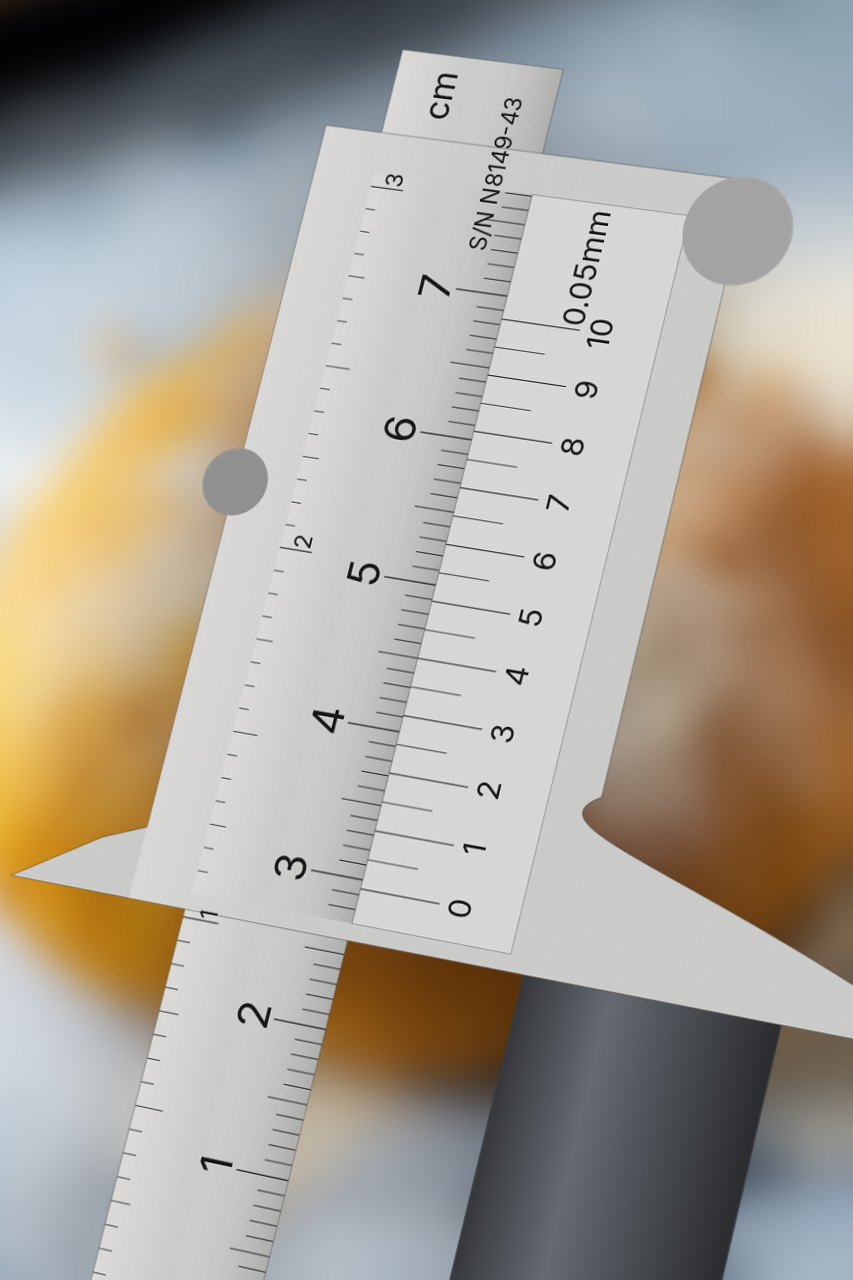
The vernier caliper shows 29.4 mm
